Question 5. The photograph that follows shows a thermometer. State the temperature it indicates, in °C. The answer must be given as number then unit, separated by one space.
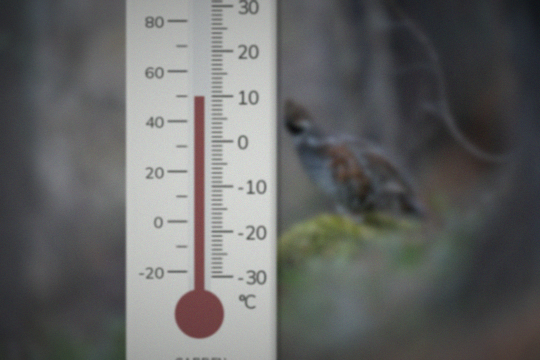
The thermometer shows 10 °C
